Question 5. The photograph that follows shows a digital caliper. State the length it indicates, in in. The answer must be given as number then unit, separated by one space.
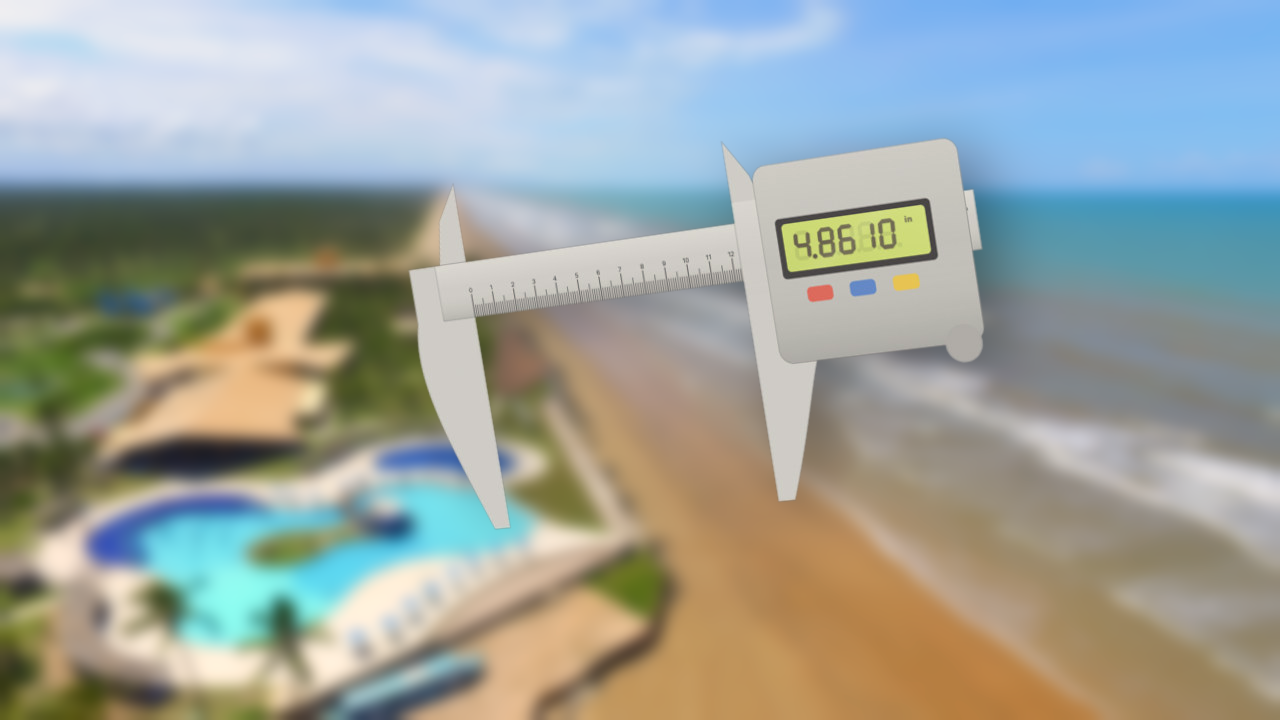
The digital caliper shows 4.8610 in
